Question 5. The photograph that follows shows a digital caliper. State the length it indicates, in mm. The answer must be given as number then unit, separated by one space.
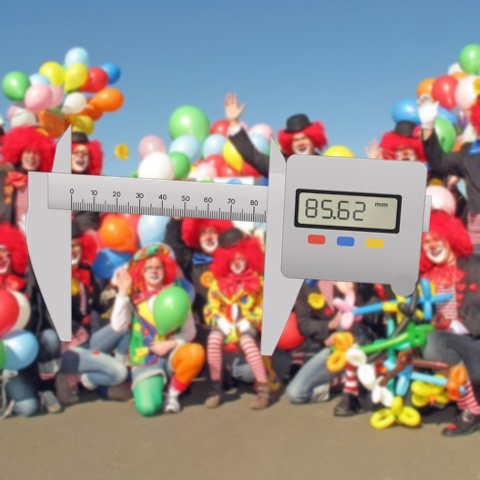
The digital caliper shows 85.62 mm
